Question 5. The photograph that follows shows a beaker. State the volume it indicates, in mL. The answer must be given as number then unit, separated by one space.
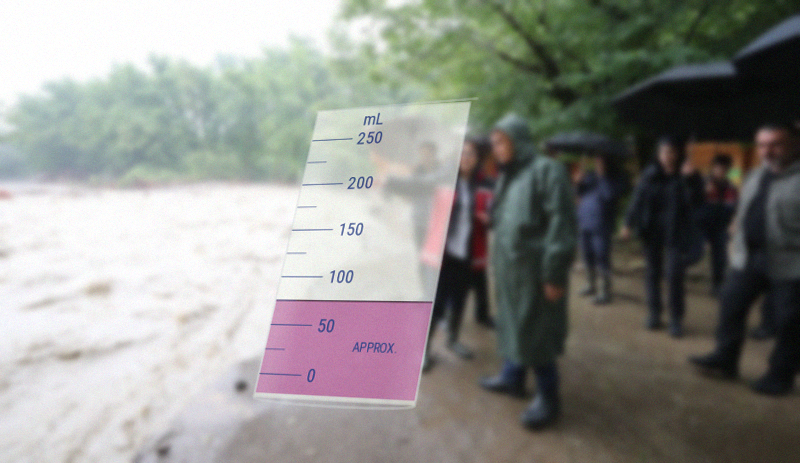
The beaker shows 75 mL
